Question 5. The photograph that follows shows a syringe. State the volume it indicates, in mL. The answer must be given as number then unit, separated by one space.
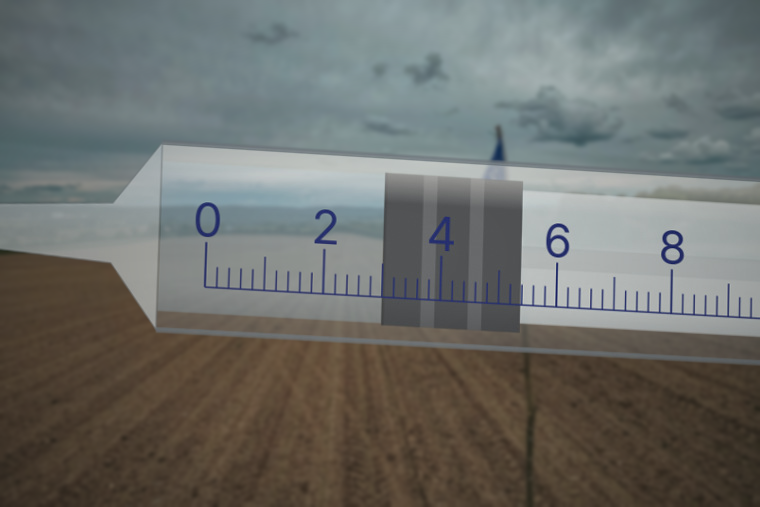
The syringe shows 3 mL
